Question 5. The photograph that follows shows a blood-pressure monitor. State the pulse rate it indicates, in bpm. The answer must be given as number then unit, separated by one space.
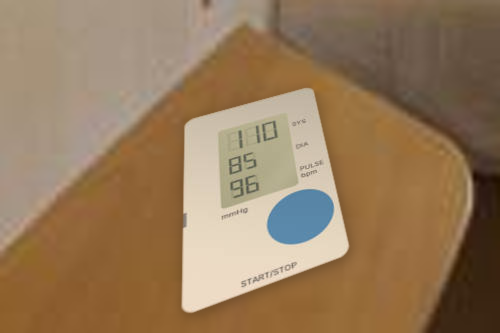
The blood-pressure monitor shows 96 bpm
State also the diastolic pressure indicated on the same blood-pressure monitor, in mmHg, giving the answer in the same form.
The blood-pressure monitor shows 85 mmHg
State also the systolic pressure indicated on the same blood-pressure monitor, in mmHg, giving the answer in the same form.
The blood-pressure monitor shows 110 mmHg
